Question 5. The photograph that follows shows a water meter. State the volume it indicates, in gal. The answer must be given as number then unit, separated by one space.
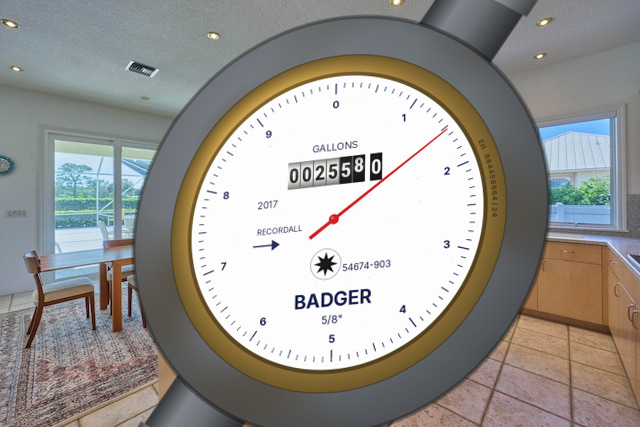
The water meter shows 25581.5 gal
